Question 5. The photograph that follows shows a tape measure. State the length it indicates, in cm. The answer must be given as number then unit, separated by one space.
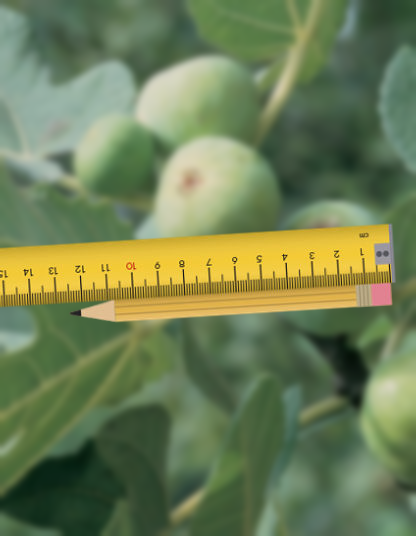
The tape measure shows 12.5 cm
